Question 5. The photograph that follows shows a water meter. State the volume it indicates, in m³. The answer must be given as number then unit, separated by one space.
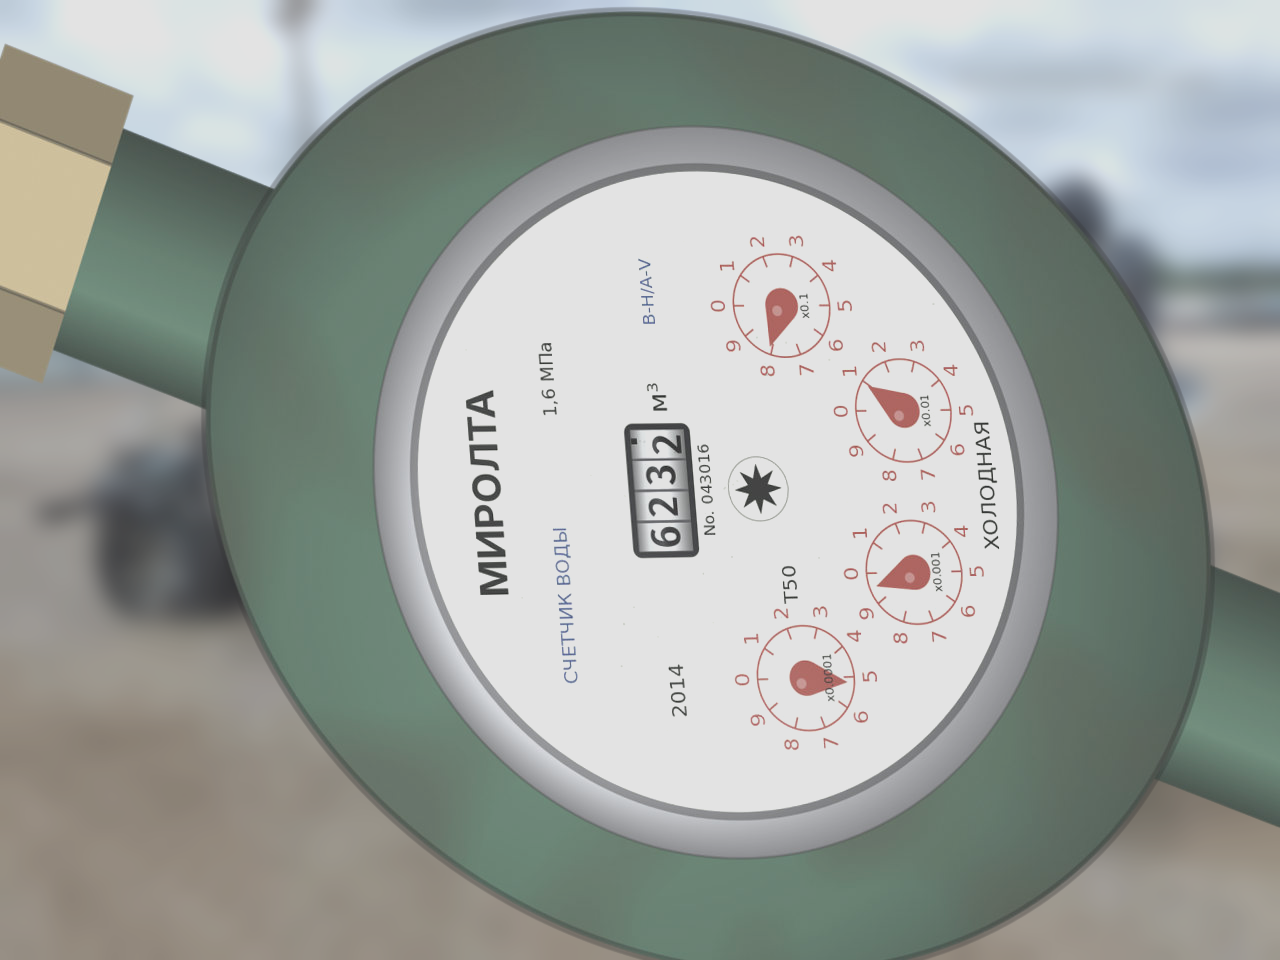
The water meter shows 6231.8095 m³
